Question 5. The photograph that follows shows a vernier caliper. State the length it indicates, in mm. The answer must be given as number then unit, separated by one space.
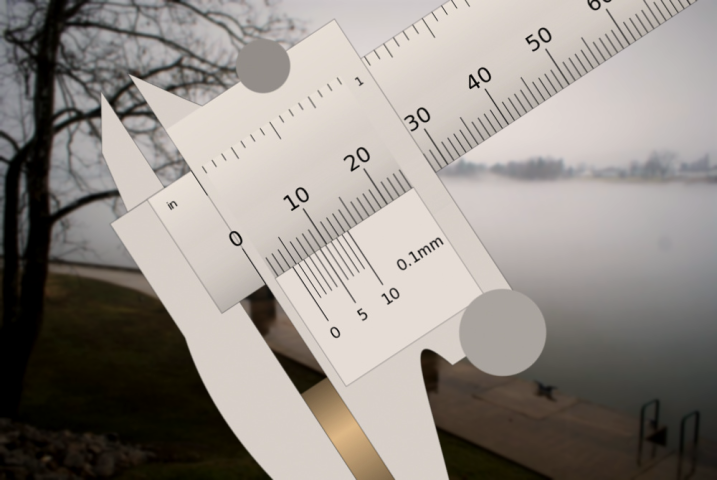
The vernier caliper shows 4.4 mm
